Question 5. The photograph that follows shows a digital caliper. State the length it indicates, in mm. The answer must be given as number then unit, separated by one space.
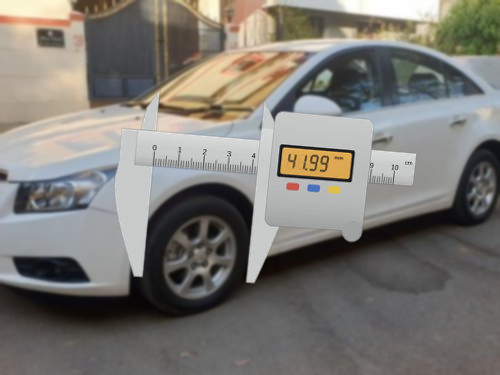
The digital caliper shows 41.99 mm
